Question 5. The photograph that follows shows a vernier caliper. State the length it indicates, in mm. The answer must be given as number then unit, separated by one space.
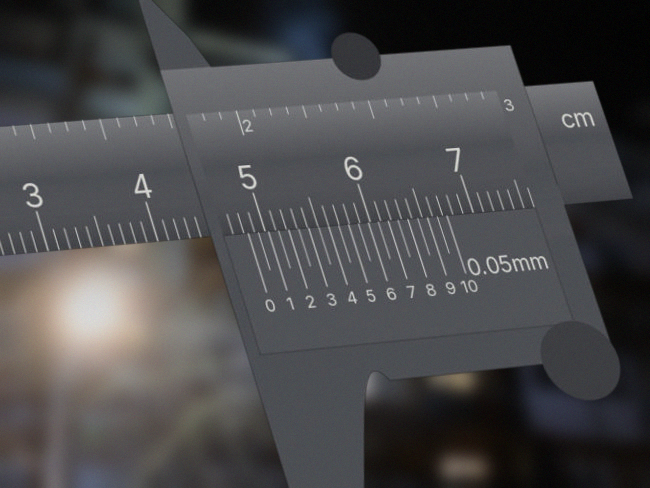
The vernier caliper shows 48.4 mm
